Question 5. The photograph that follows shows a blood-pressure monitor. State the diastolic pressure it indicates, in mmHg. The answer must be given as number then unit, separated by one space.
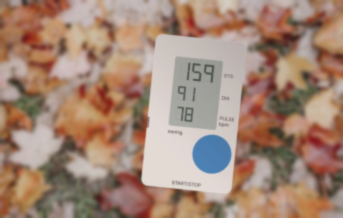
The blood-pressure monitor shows 91 mmHg
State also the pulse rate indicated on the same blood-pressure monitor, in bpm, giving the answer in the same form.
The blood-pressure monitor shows 78 bpm
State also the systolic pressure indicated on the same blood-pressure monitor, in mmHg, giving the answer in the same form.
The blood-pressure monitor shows 159 mmHg
